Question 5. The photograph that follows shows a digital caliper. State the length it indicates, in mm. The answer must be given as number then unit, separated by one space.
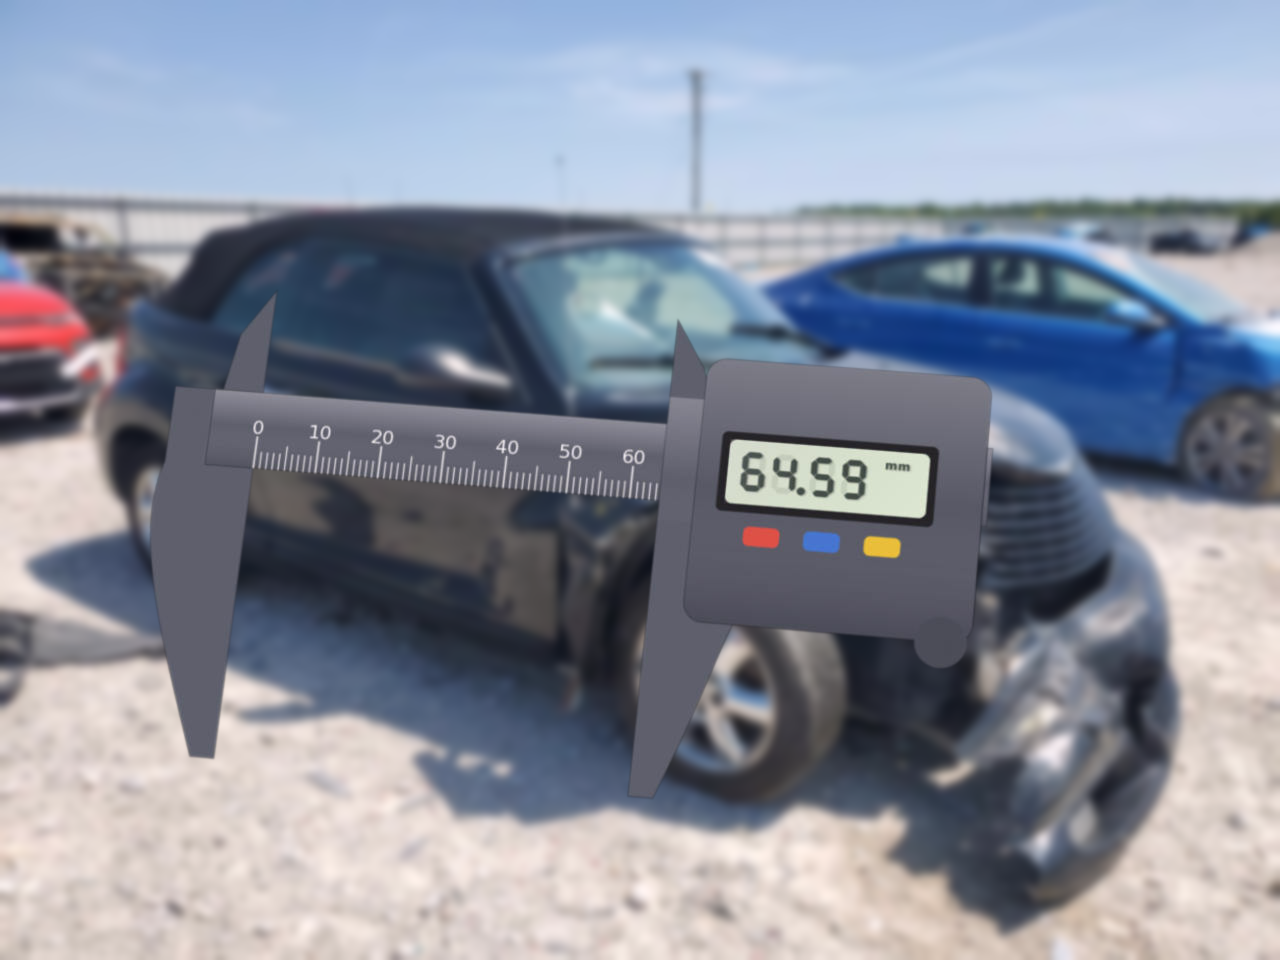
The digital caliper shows 64.59 mm
